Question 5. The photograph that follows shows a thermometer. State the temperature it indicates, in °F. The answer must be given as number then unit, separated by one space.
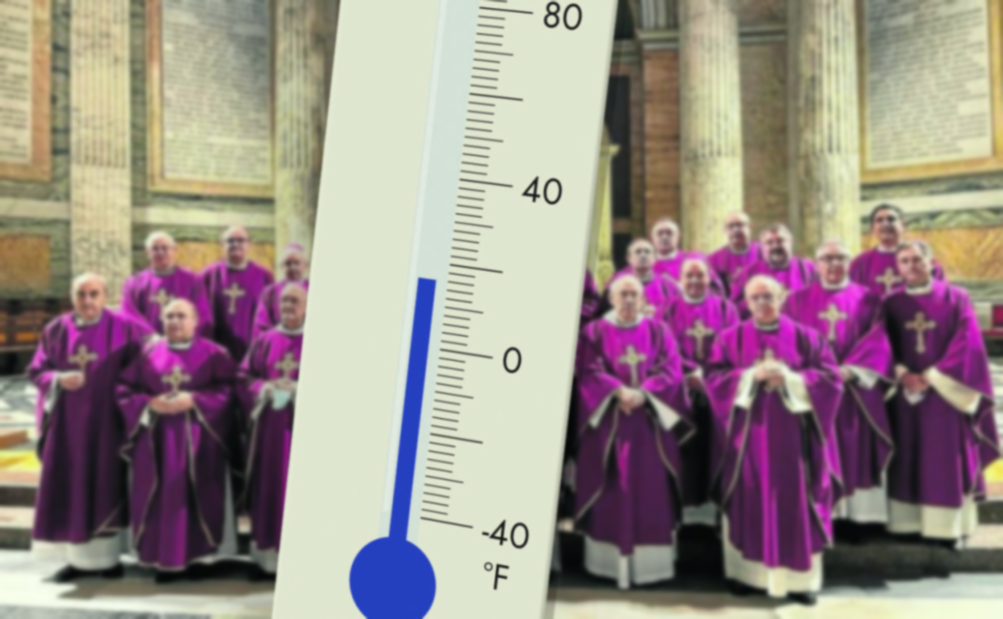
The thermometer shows 16 °F
